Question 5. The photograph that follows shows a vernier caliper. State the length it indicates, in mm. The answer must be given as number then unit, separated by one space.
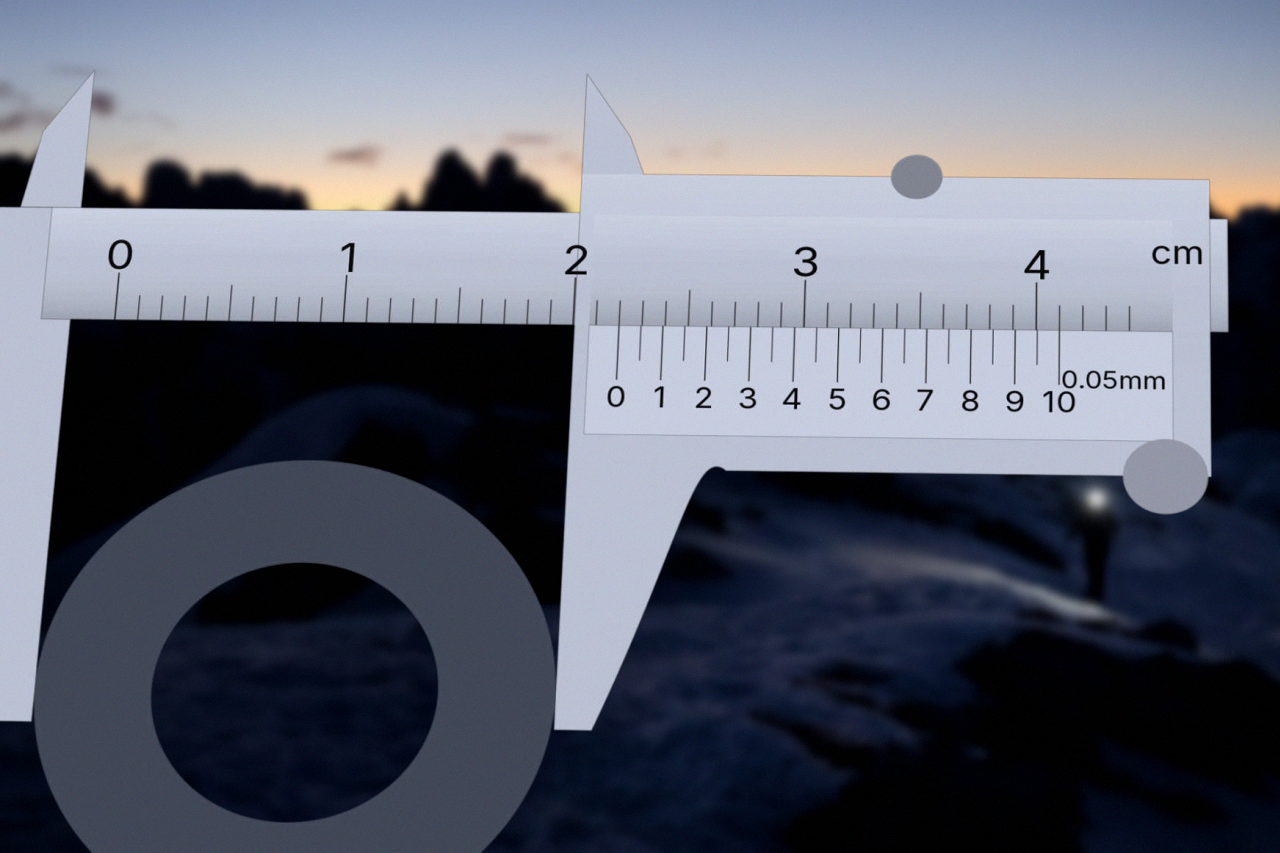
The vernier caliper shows 22.00 mm
